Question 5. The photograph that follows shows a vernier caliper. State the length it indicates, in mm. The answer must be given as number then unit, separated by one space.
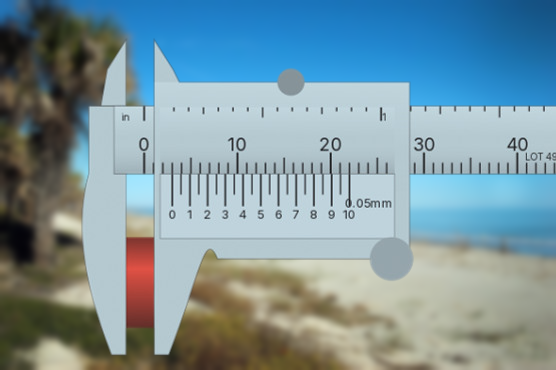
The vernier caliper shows 3.0 mm
